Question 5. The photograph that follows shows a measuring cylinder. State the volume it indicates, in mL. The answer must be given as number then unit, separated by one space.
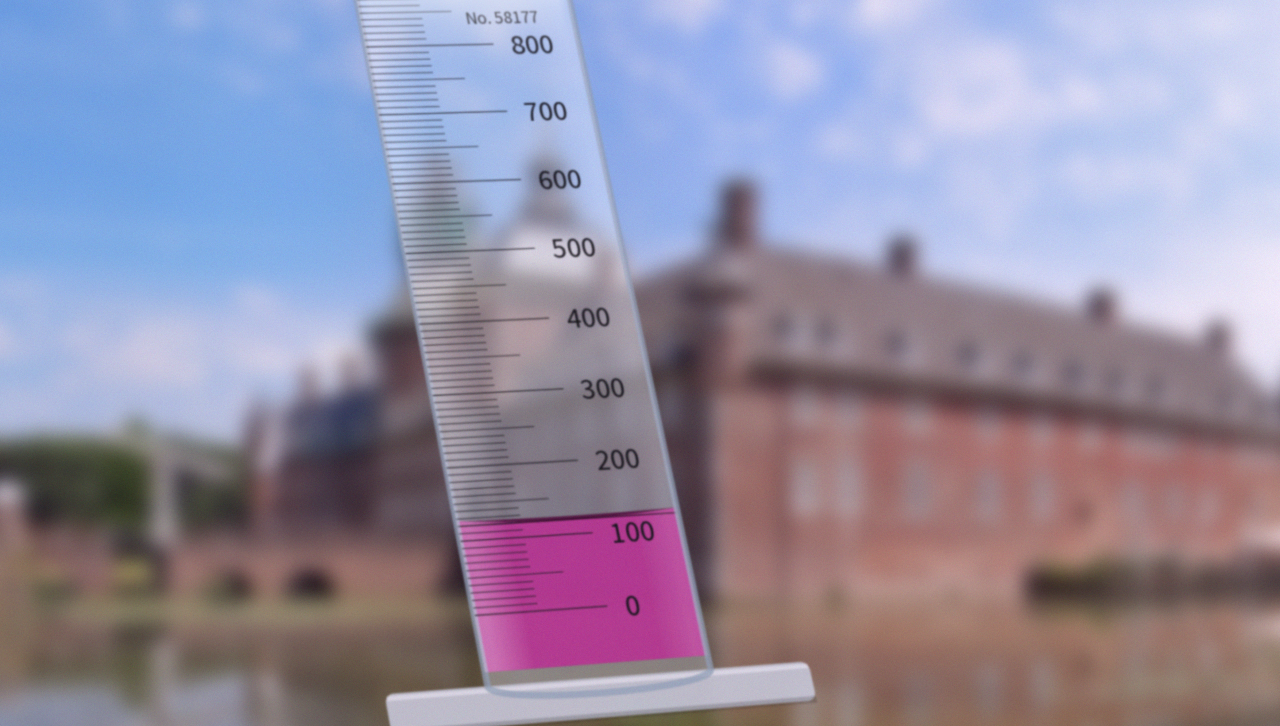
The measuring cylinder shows 120 mL
